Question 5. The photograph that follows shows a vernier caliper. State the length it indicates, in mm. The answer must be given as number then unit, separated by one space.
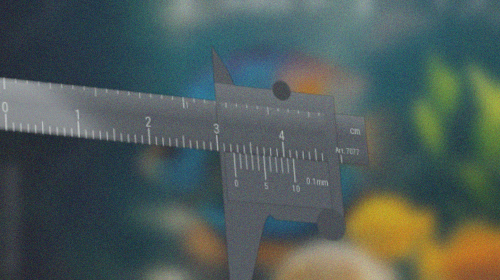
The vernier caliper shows 32.4 mm
